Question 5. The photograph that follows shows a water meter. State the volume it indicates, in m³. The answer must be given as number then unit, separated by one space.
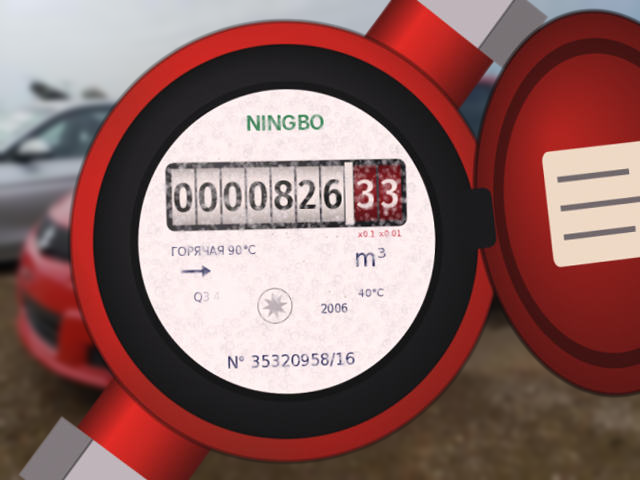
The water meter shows 826.33 m³
